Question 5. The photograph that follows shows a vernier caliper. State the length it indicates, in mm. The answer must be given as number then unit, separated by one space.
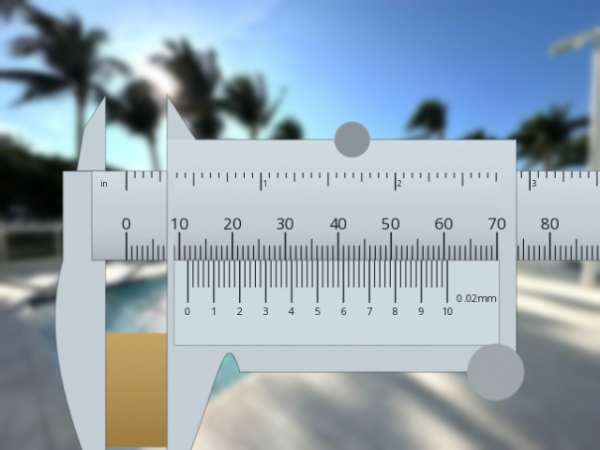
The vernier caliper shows 11.6 mm
